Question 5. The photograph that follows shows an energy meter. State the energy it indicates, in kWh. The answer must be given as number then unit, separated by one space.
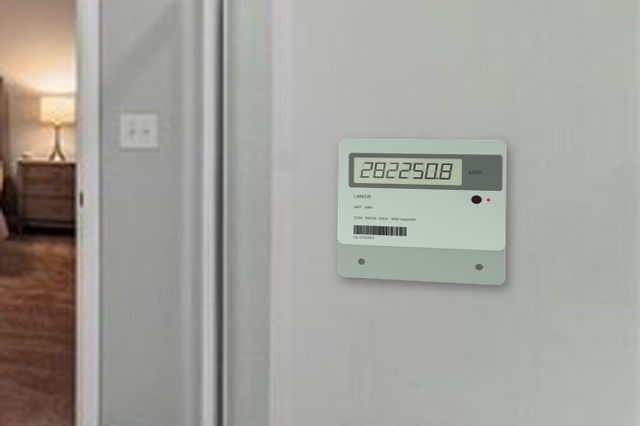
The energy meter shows 282250.8 kWh
